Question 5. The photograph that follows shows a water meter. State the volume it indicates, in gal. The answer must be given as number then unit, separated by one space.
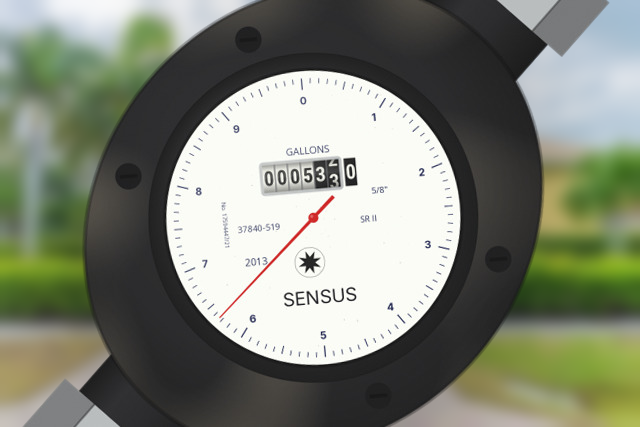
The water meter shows 5326.3 gal
